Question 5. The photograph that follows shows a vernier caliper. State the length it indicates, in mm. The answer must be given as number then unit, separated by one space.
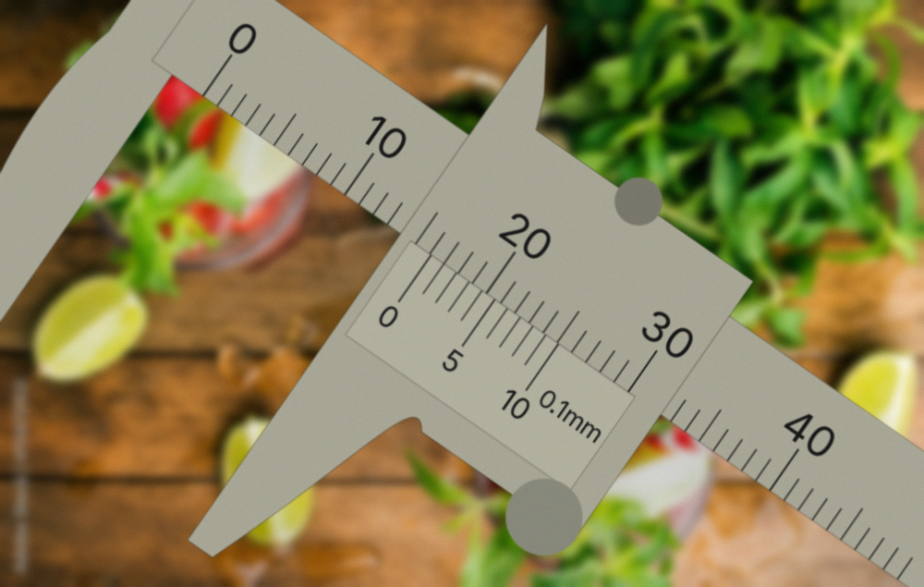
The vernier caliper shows 16.1 mm
